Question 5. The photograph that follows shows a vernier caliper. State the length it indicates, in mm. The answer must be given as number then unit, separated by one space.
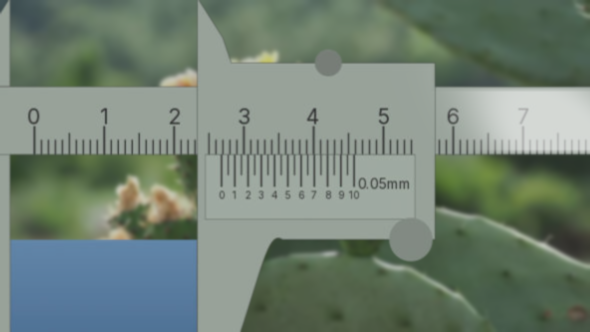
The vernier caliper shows 26.8 mm
